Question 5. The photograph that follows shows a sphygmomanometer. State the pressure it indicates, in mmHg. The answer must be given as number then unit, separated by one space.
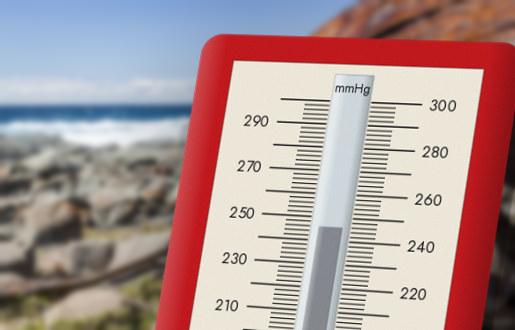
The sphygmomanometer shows 246 mmHg
